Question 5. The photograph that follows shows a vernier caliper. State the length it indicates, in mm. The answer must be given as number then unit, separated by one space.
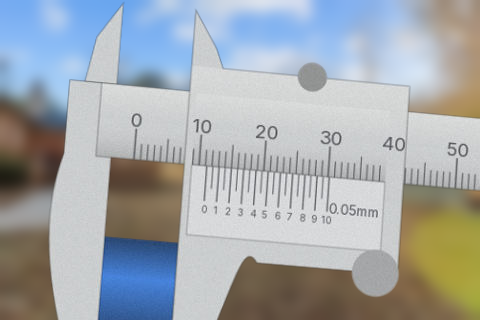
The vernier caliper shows 11.2 mm
